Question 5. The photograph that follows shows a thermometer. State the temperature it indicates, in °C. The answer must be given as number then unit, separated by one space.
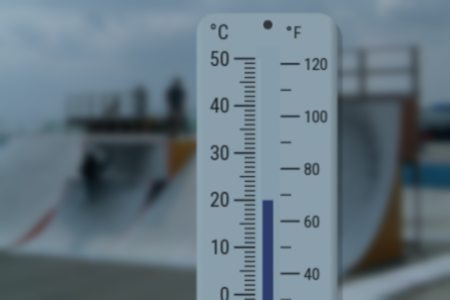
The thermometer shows 20 °C
